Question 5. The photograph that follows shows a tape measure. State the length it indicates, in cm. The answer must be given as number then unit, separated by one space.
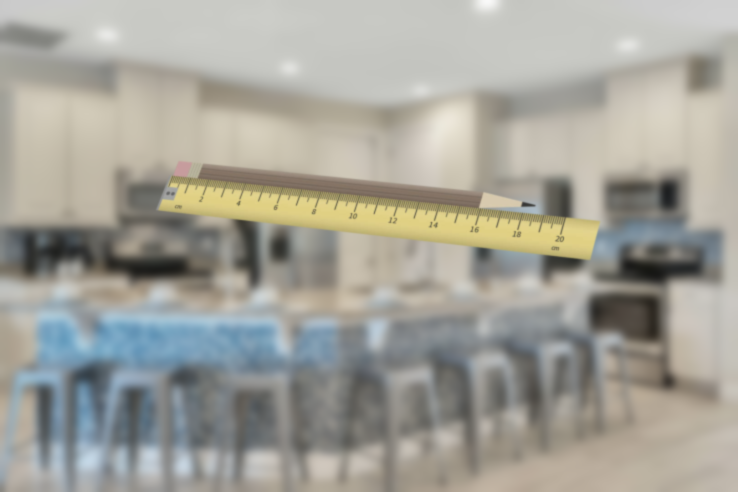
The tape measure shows 18.5 cm
